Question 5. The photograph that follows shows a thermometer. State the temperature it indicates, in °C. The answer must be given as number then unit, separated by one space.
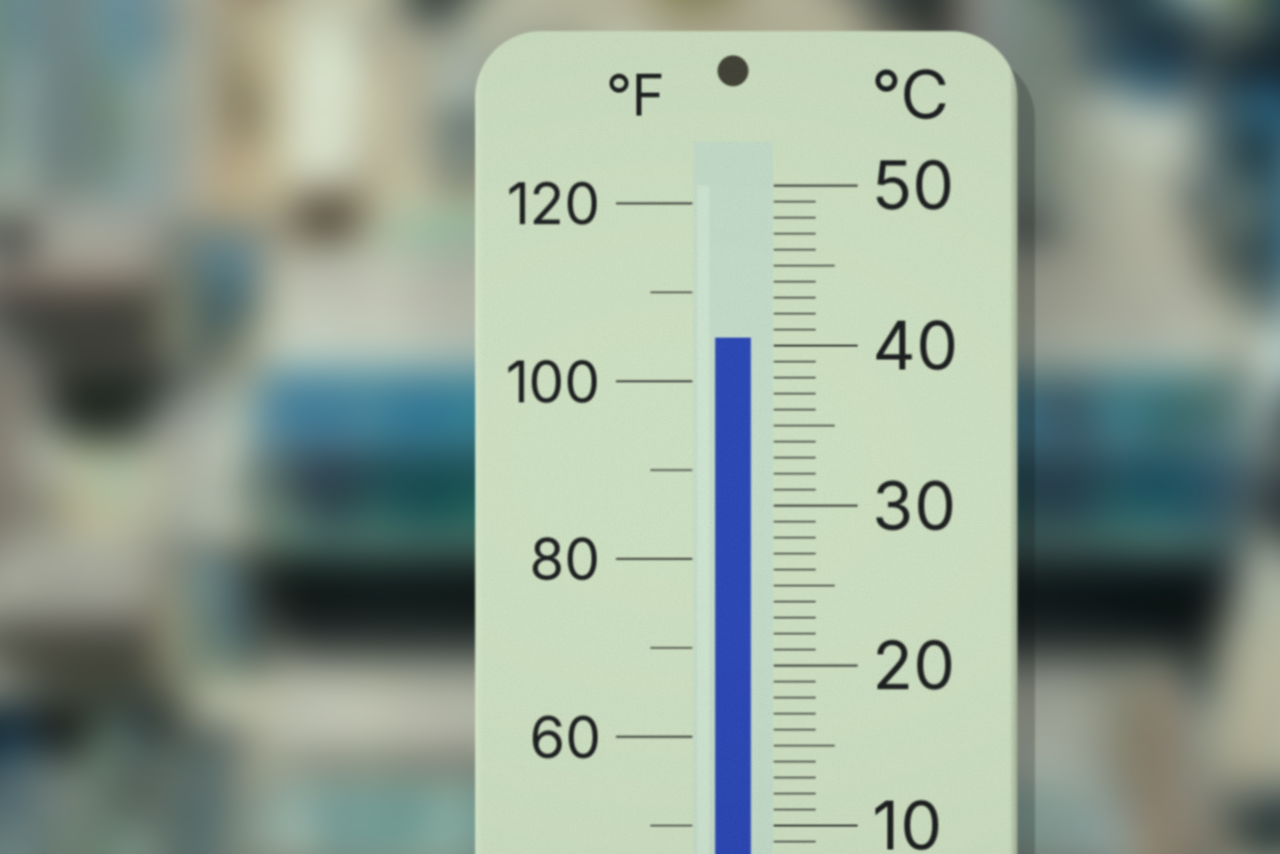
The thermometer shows 40.5 °C
